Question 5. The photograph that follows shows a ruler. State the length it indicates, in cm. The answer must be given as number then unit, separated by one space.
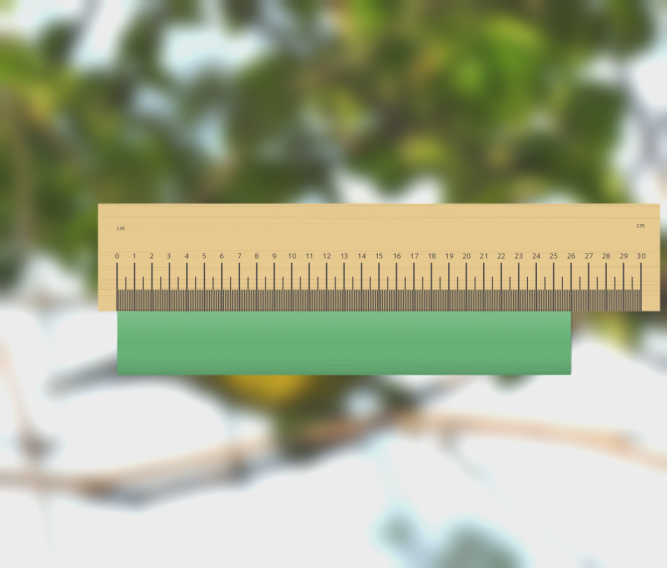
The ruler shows 26 cm
